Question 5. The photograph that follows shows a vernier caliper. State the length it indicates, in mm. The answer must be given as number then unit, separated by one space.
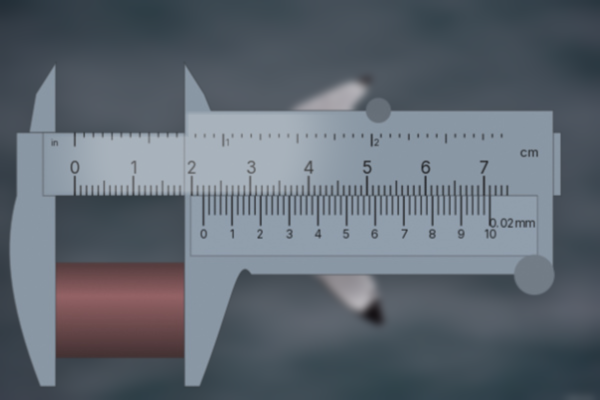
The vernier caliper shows 22.0 mm
